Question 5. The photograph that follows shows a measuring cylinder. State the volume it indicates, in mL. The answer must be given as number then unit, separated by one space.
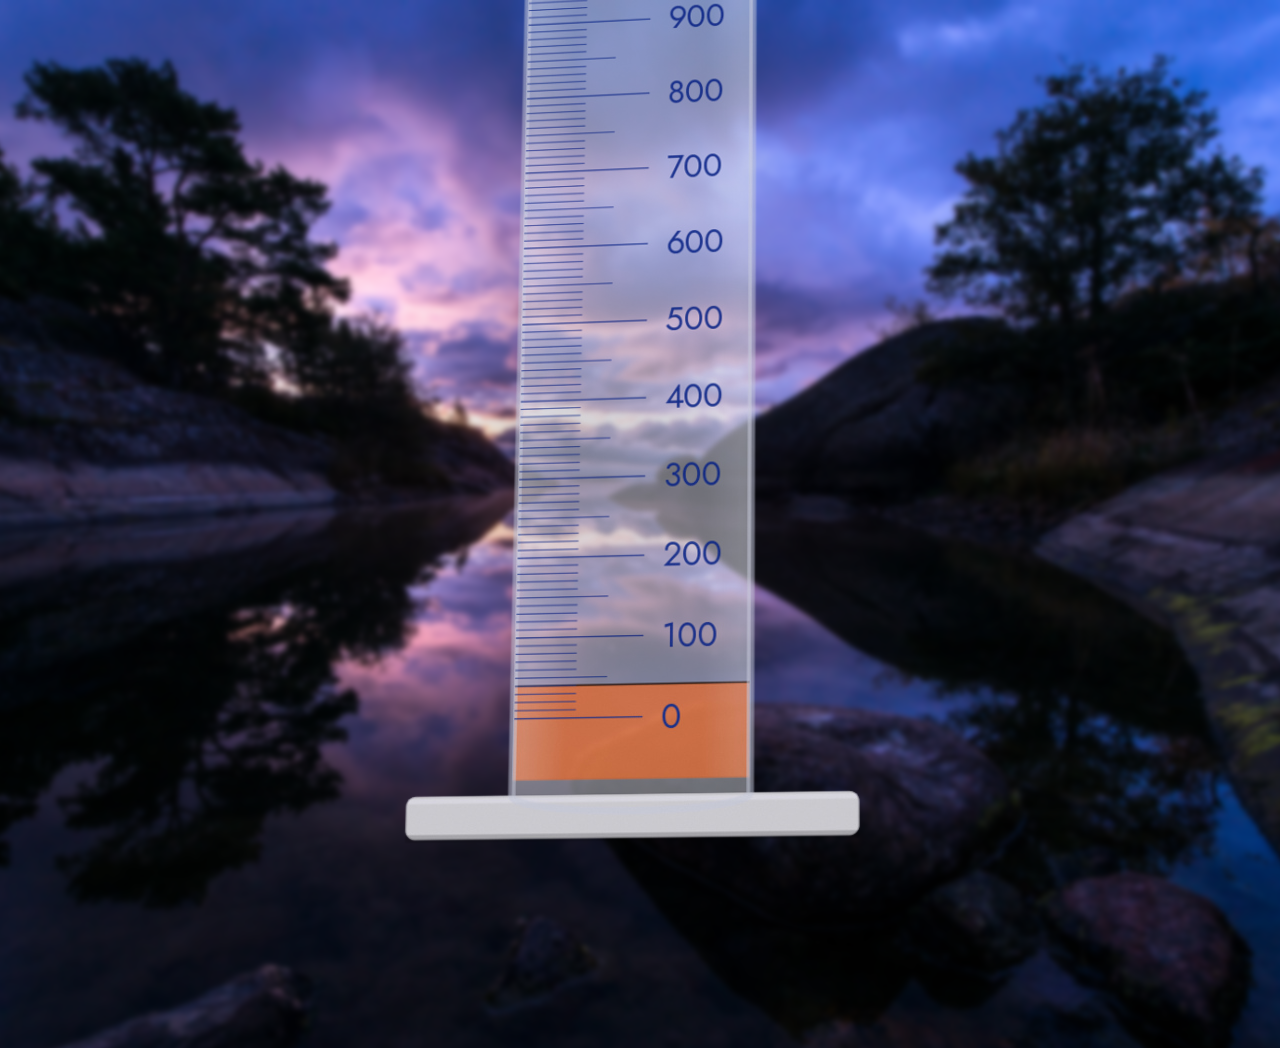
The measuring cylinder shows 40 mL
